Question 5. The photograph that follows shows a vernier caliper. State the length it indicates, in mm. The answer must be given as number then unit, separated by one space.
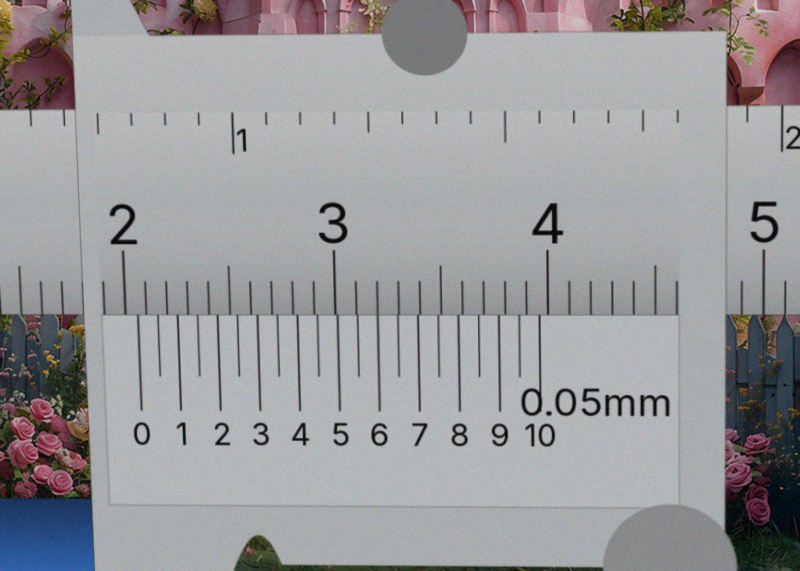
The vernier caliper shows 20.6 mm
